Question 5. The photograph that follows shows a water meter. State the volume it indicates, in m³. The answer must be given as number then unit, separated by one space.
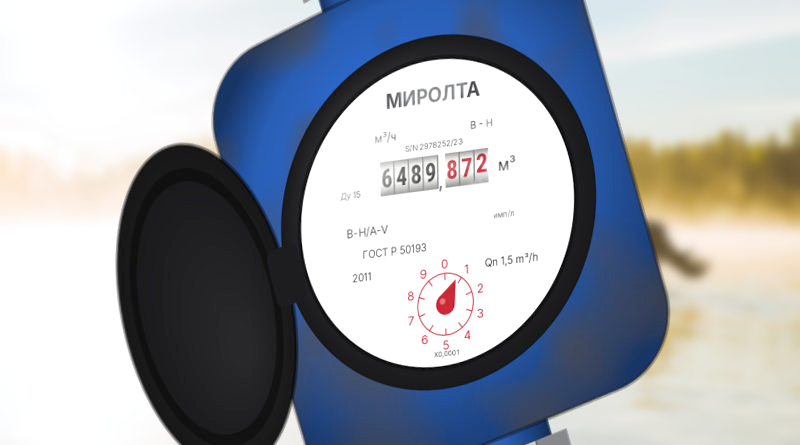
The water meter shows 6489.8720 m³
